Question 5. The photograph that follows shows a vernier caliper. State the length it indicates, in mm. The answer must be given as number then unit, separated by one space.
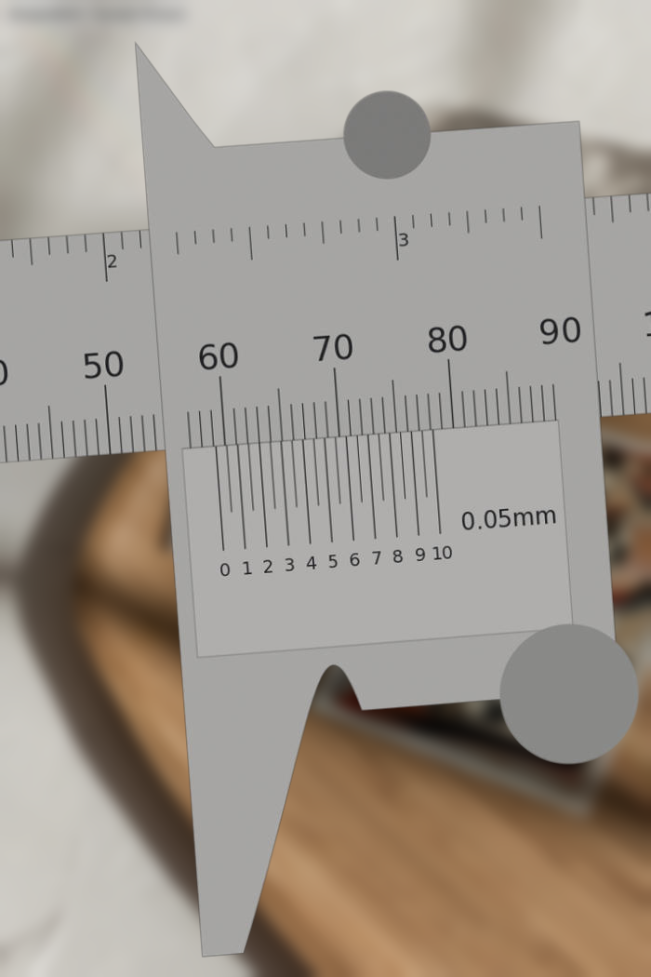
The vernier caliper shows 59.2 mm
